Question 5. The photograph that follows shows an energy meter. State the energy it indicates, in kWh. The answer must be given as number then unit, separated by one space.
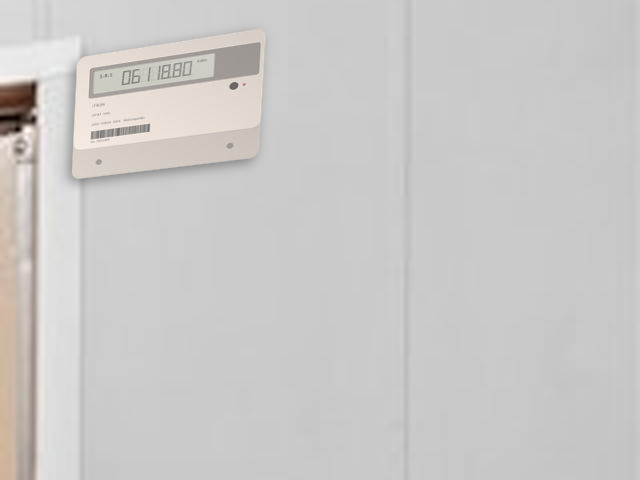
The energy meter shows 6118.80 kWh
